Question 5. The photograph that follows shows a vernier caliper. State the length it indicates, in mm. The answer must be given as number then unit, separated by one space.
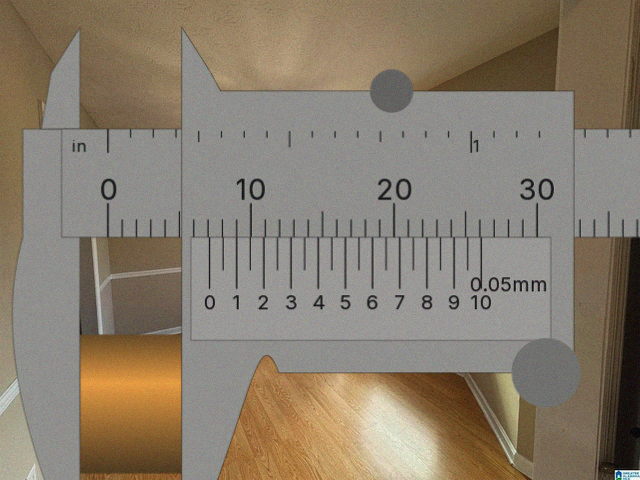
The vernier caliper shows 7.1 mm
